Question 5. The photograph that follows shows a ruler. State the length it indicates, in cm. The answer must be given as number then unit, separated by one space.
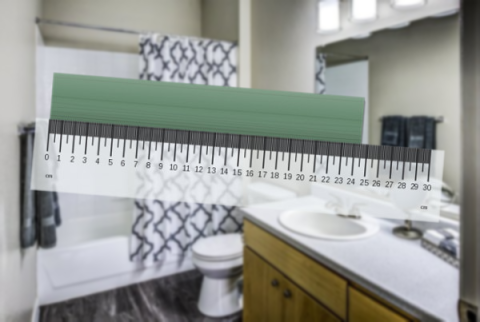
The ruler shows 24.5 cm
